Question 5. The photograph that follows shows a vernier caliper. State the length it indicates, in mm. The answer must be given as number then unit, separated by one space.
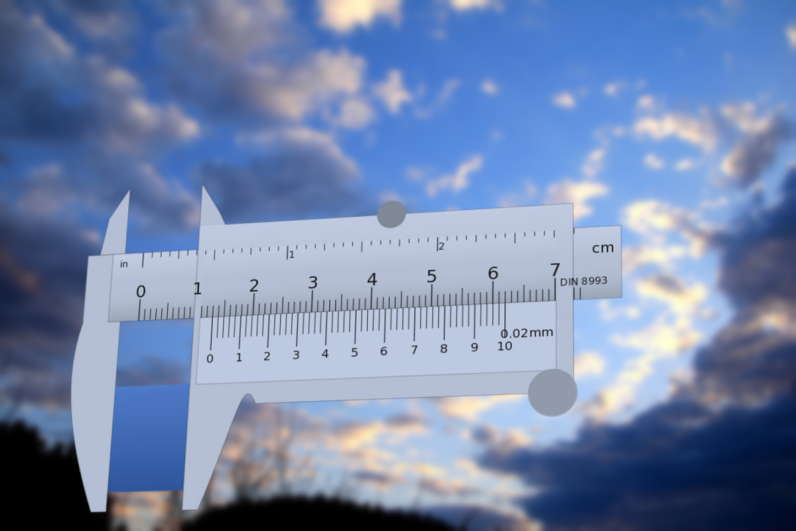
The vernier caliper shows 13.0 mm
